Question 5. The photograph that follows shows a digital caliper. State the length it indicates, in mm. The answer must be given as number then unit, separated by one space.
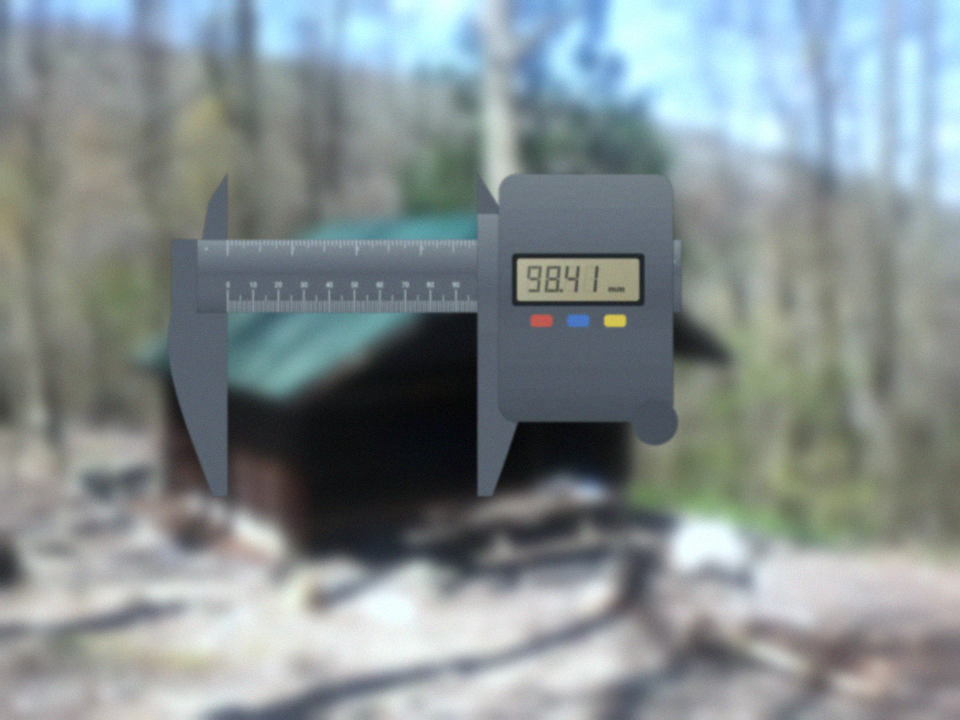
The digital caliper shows 98.41 mm
